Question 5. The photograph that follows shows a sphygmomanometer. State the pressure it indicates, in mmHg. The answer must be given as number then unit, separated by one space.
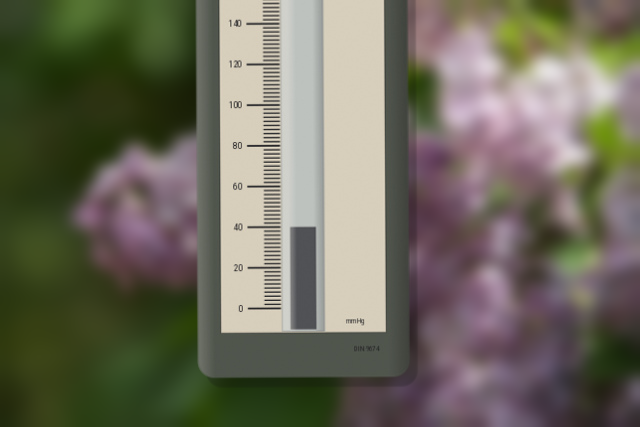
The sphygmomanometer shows 40 mmHg
